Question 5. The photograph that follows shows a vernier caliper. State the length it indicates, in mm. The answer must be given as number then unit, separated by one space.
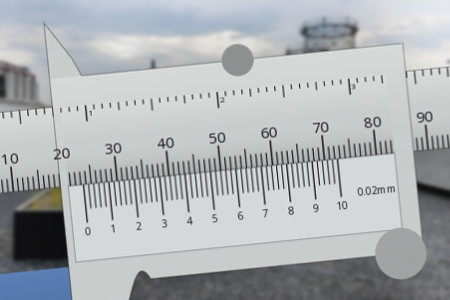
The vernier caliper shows 23.5 mm
